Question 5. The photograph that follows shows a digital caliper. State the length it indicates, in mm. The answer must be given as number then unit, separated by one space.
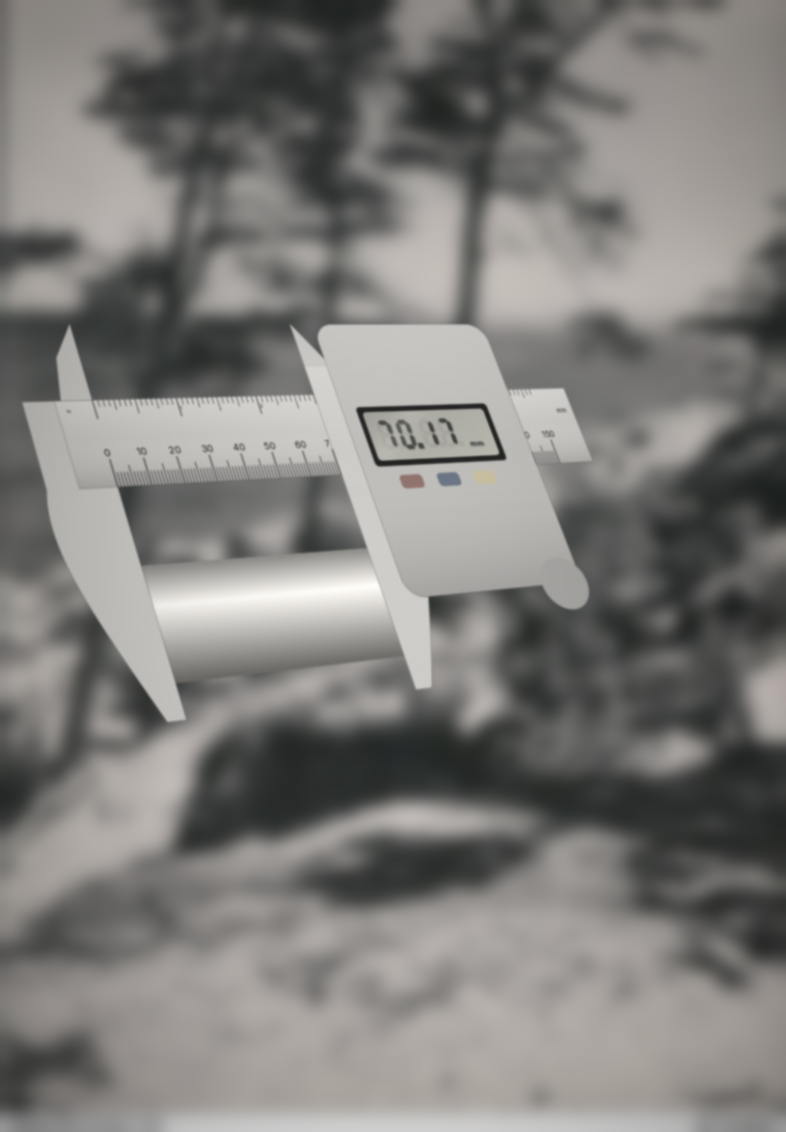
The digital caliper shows 70.17 mm
